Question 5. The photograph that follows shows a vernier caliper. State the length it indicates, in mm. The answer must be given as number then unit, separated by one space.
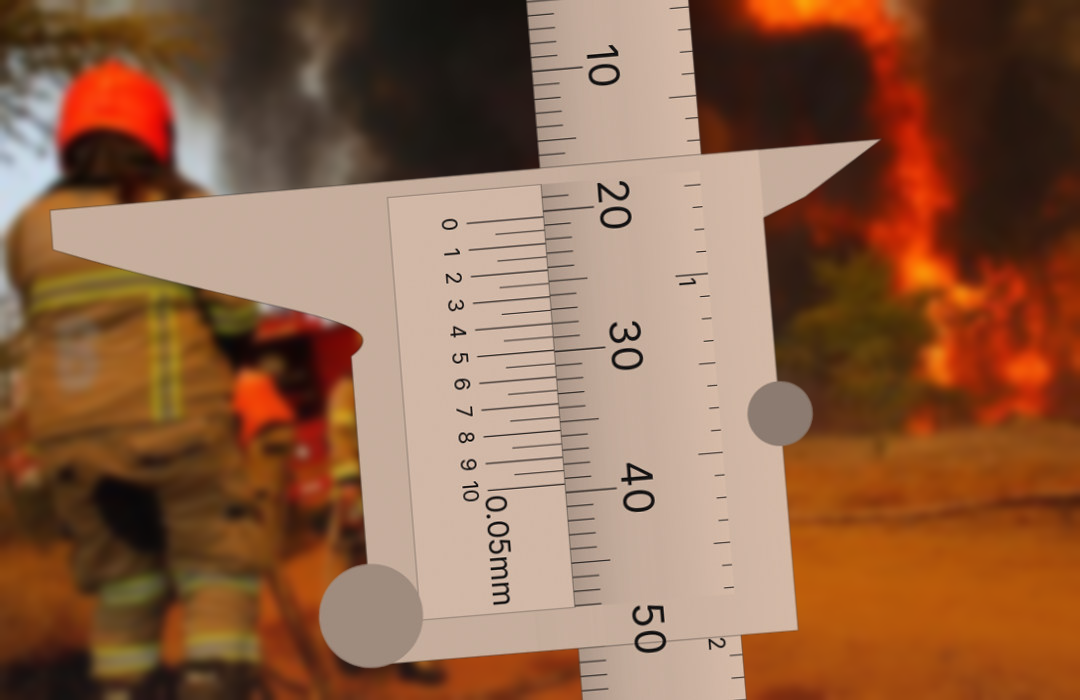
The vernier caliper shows 20.4 mm
